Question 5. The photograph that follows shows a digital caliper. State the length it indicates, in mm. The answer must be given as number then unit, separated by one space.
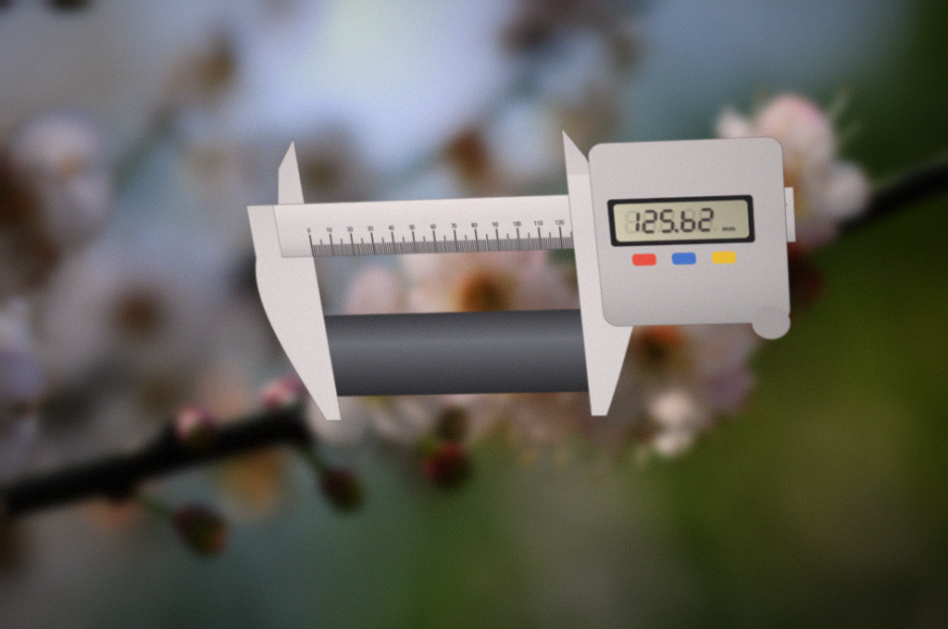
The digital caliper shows 125.62 mm
